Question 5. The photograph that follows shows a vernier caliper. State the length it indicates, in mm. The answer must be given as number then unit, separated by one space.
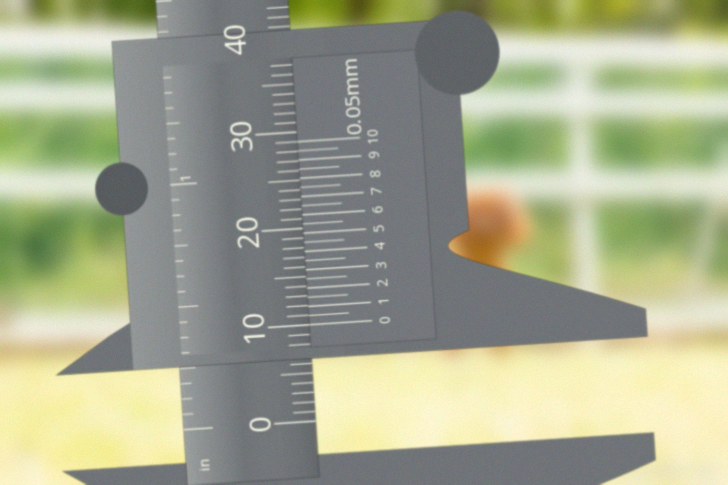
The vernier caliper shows 10.0 mm
